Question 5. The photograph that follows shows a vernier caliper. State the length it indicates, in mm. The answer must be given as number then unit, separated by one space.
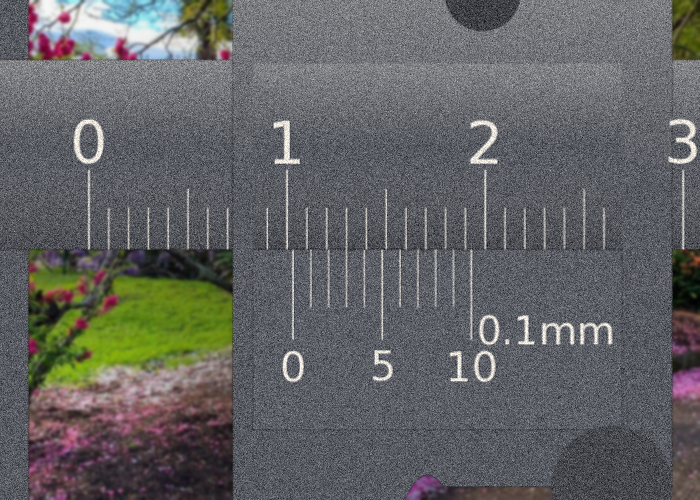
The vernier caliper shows 10.3 mm
